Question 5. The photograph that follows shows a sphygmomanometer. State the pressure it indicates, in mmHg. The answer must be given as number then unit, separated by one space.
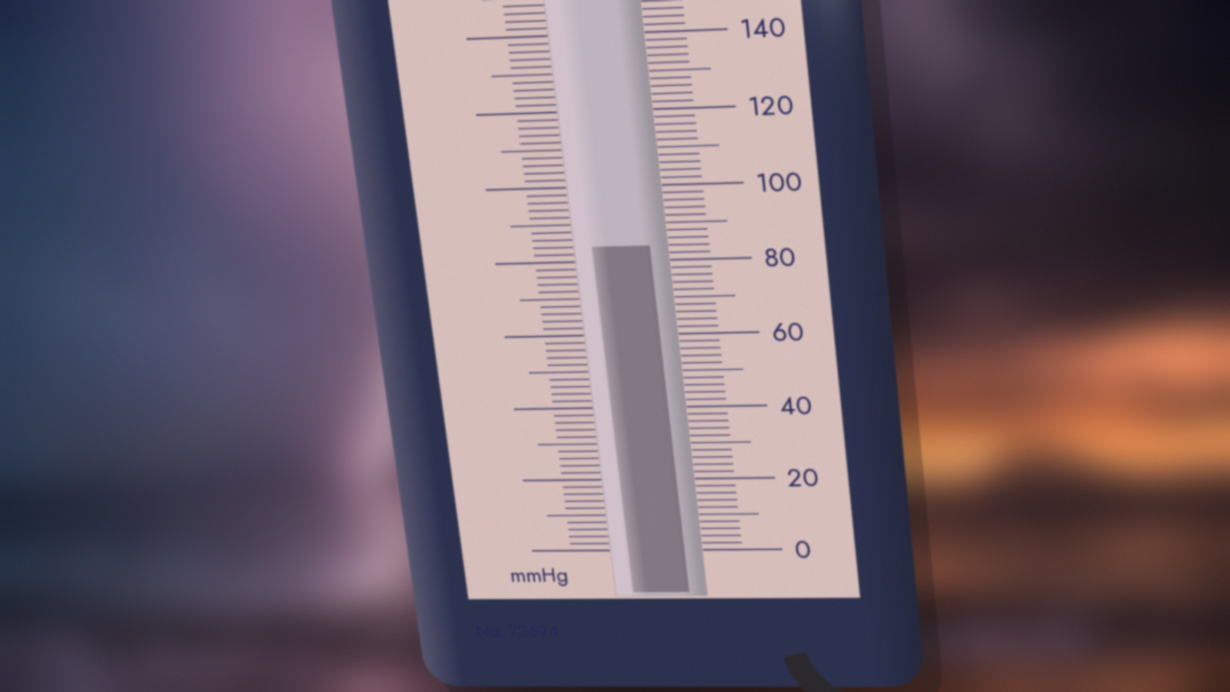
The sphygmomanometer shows 84 mmHg
